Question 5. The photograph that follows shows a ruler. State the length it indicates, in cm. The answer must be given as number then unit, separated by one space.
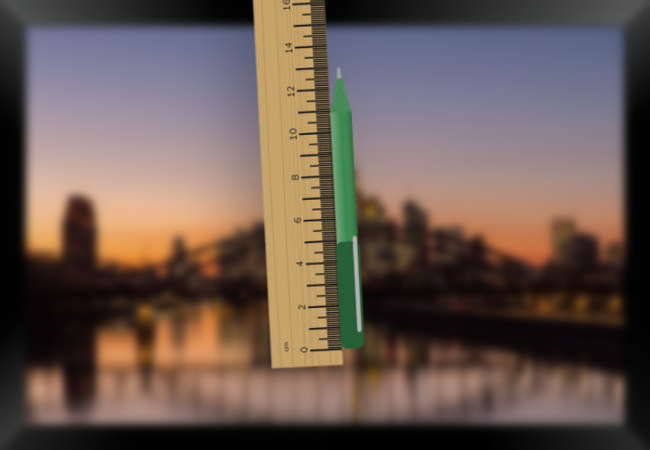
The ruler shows 13 cm
